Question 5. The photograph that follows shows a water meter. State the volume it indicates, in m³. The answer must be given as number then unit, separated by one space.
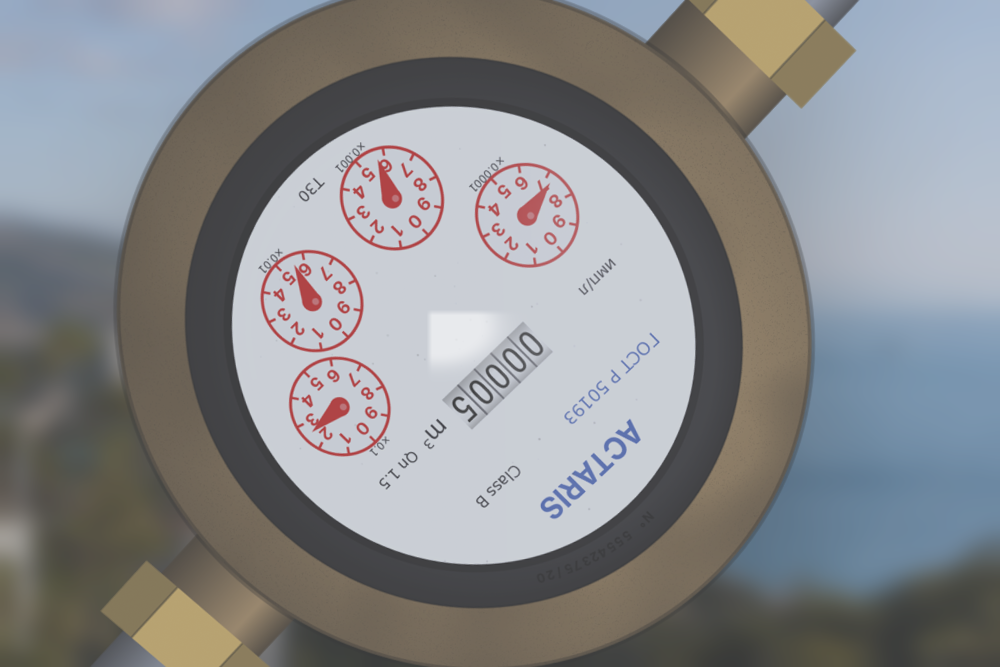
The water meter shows 5.2557 m³
